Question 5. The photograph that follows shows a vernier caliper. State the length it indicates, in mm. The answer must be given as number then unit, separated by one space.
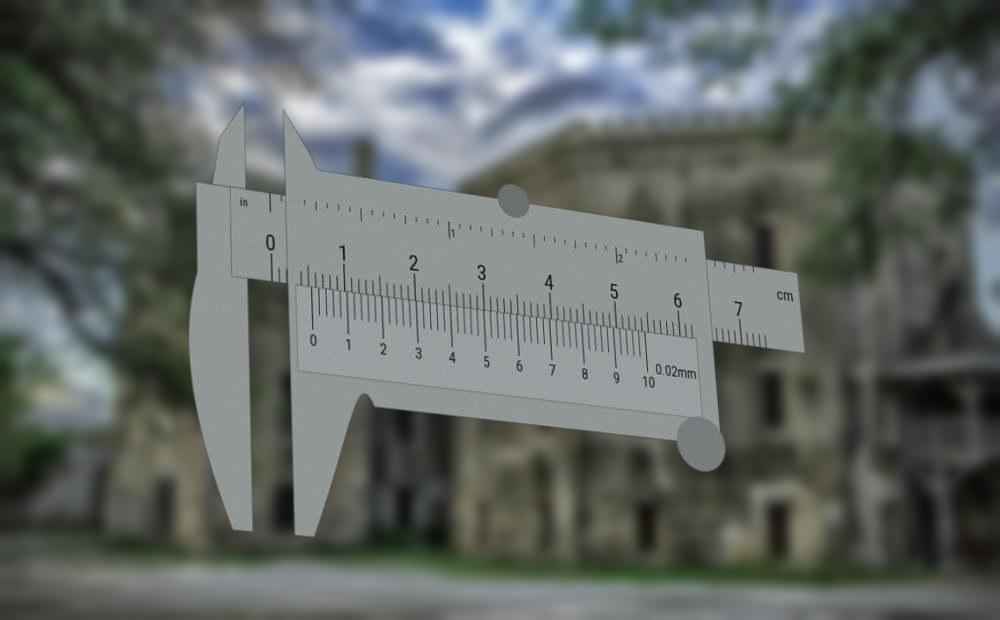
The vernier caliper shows 5.4 mm
